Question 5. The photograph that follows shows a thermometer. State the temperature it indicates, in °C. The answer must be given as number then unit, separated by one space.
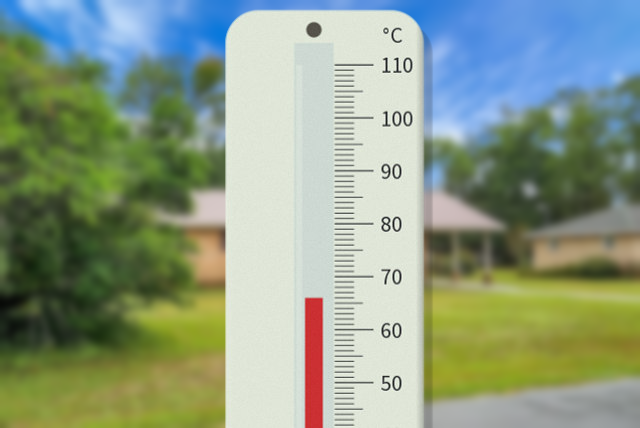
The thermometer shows 66 °C
